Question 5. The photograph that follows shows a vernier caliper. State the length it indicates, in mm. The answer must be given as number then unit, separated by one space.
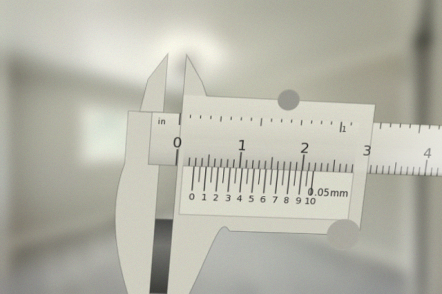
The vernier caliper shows 2.8 mm
